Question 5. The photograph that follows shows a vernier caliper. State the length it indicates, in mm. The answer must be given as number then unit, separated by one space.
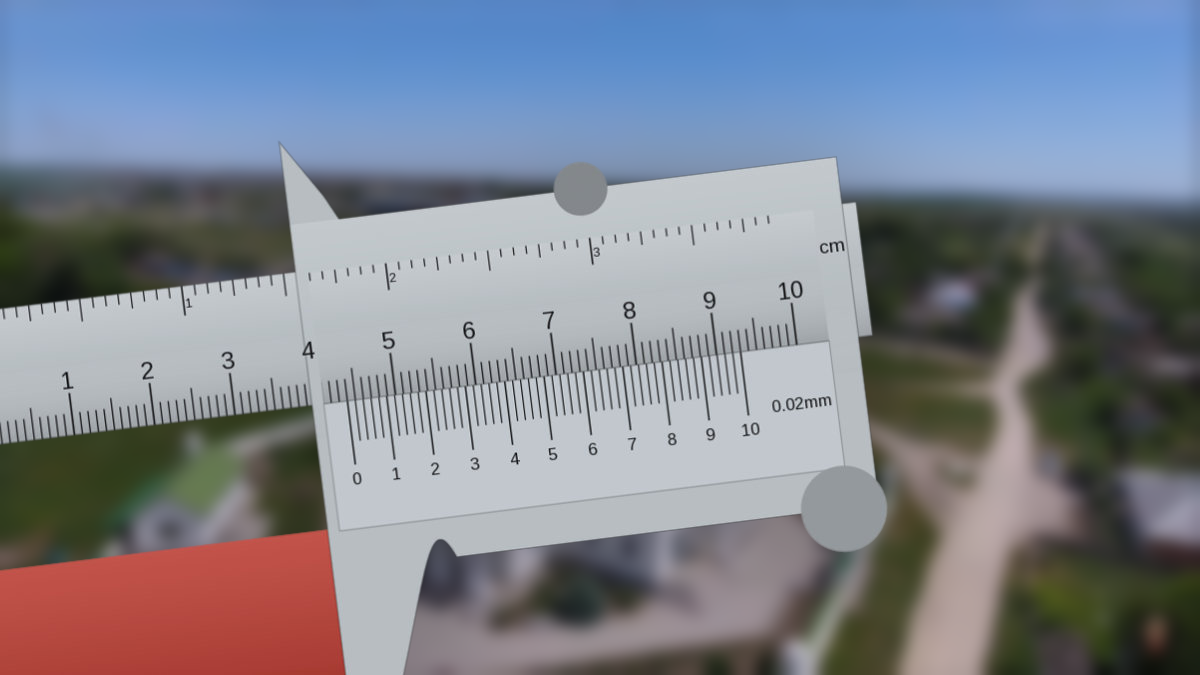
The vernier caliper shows 44.0 mm
